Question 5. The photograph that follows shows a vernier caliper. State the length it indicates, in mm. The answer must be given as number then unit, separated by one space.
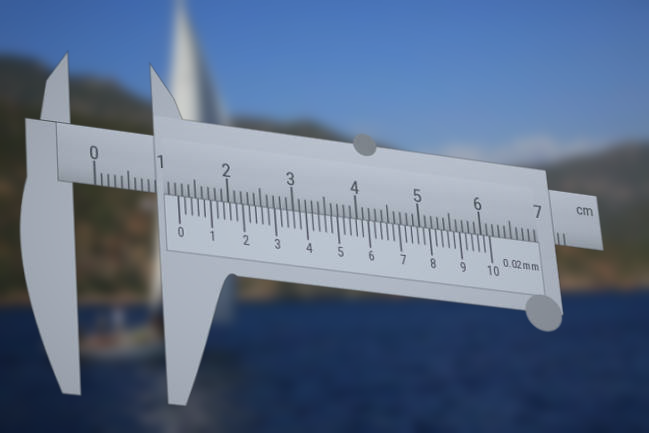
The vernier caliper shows 12.4 mm
